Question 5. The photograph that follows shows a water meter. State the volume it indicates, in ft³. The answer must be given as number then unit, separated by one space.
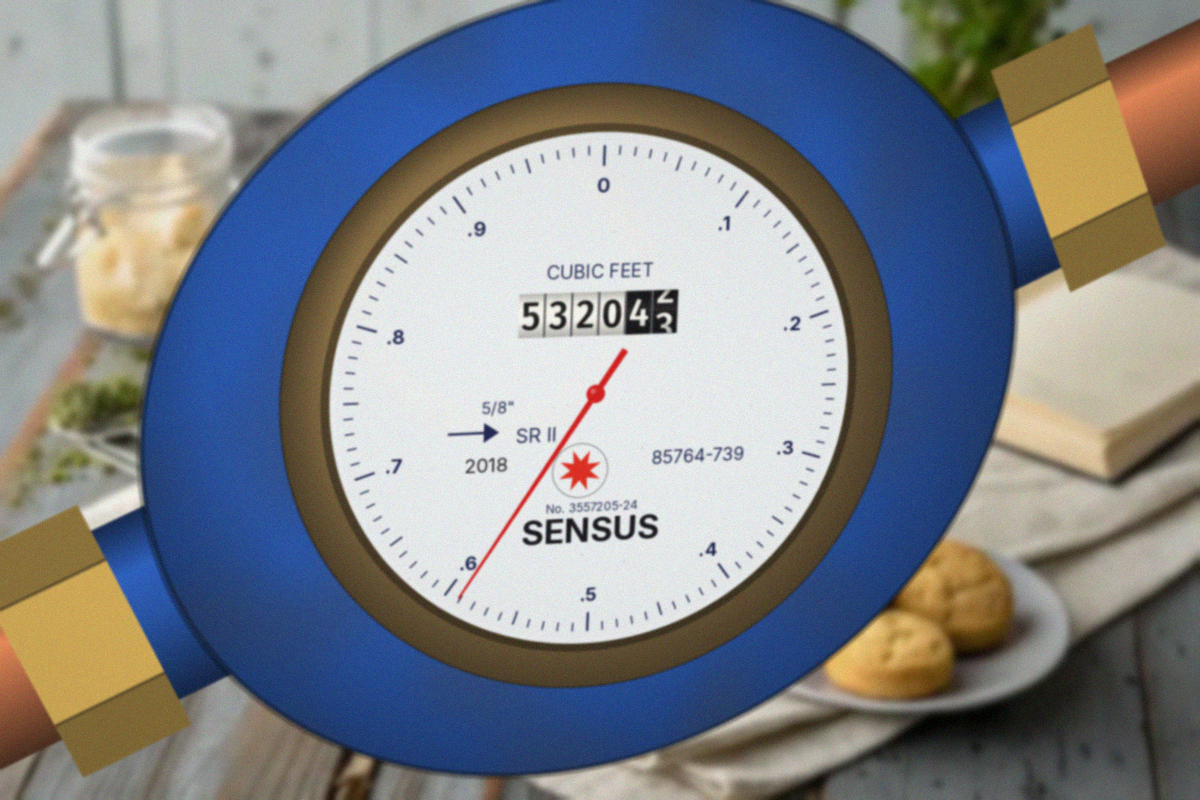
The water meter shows 532042.59 ft³
